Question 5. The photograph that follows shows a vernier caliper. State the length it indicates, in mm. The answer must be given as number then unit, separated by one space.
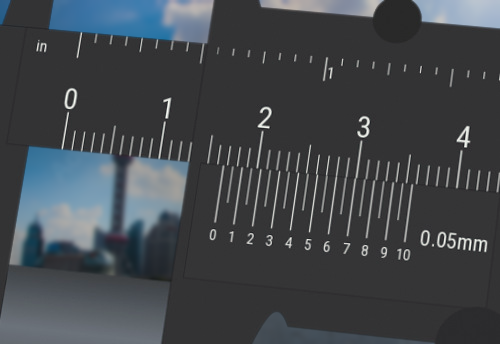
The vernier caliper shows 16.6 mm
